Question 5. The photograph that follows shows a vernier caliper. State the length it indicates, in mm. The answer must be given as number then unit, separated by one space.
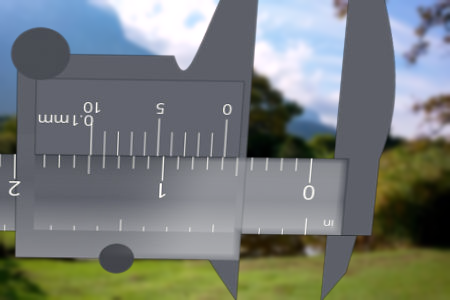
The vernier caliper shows 5.9 mm
